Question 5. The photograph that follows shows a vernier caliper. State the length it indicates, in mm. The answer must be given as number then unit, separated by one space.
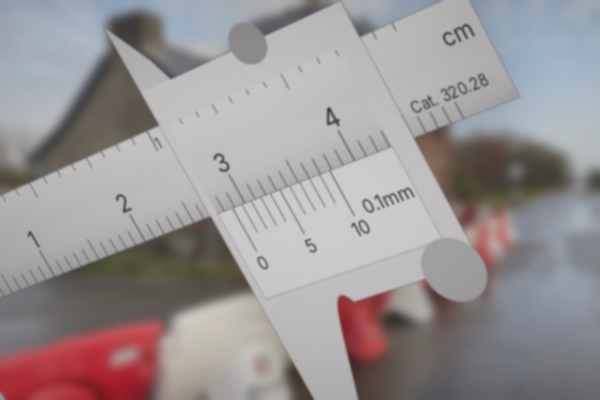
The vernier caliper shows 28.8 mm
